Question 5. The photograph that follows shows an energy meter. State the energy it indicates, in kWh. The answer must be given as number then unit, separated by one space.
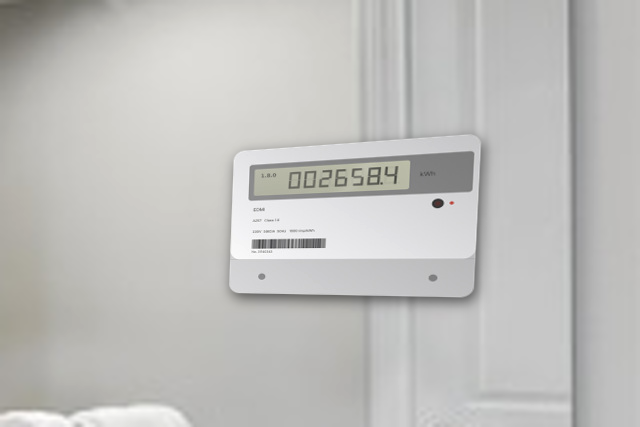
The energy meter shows 2658.4 kWh
